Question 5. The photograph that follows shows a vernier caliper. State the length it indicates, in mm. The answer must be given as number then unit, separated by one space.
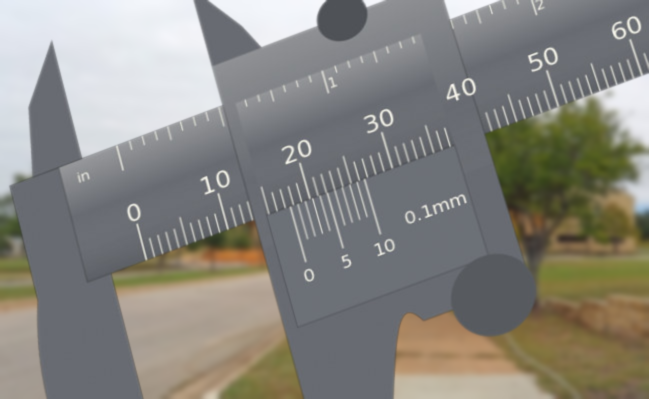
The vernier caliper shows 17.6 mm
